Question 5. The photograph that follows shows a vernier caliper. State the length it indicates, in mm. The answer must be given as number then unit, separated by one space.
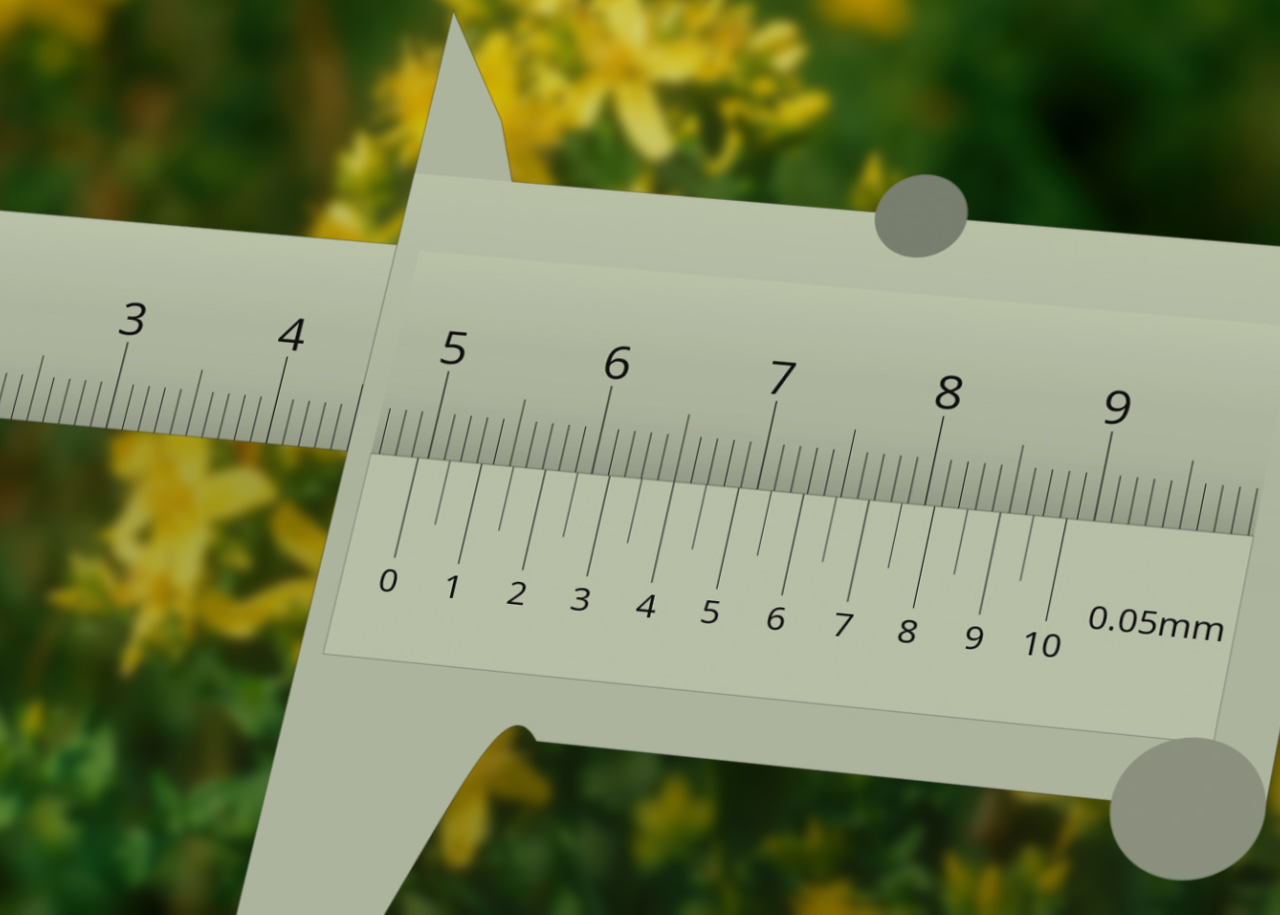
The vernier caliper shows 49.4 mm
